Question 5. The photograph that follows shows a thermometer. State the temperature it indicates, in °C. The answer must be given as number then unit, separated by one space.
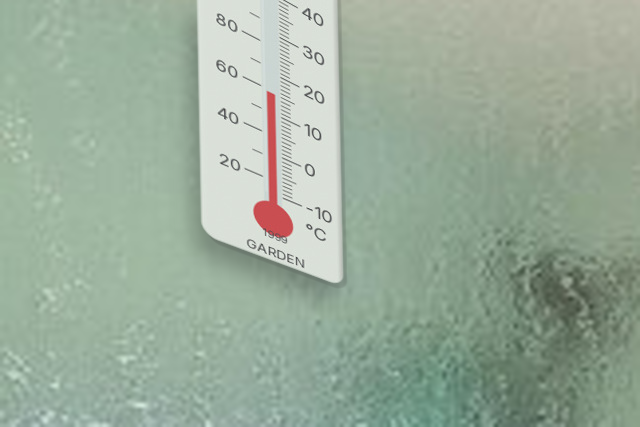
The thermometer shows 15 °C
